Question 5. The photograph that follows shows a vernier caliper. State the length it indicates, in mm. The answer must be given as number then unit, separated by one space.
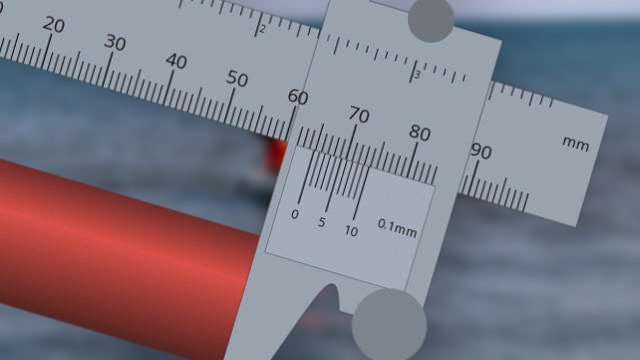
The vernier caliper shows 64.8 mm
